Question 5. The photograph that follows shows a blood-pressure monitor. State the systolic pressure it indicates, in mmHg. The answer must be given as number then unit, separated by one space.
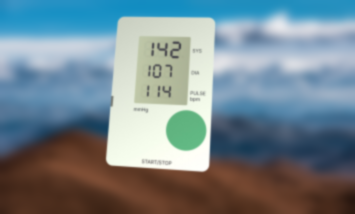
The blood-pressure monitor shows 142 mmHg
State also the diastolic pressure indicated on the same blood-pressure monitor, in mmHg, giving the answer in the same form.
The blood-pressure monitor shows 107 mmHg
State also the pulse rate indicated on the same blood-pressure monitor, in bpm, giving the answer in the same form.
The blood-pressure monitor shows 114 bpm
